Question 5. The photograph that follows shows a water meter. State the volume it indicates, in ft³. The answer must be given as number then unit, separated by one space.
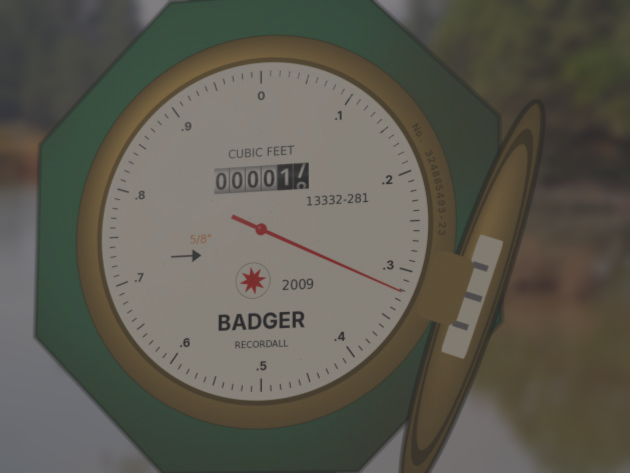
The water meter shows 17.32 ft³
